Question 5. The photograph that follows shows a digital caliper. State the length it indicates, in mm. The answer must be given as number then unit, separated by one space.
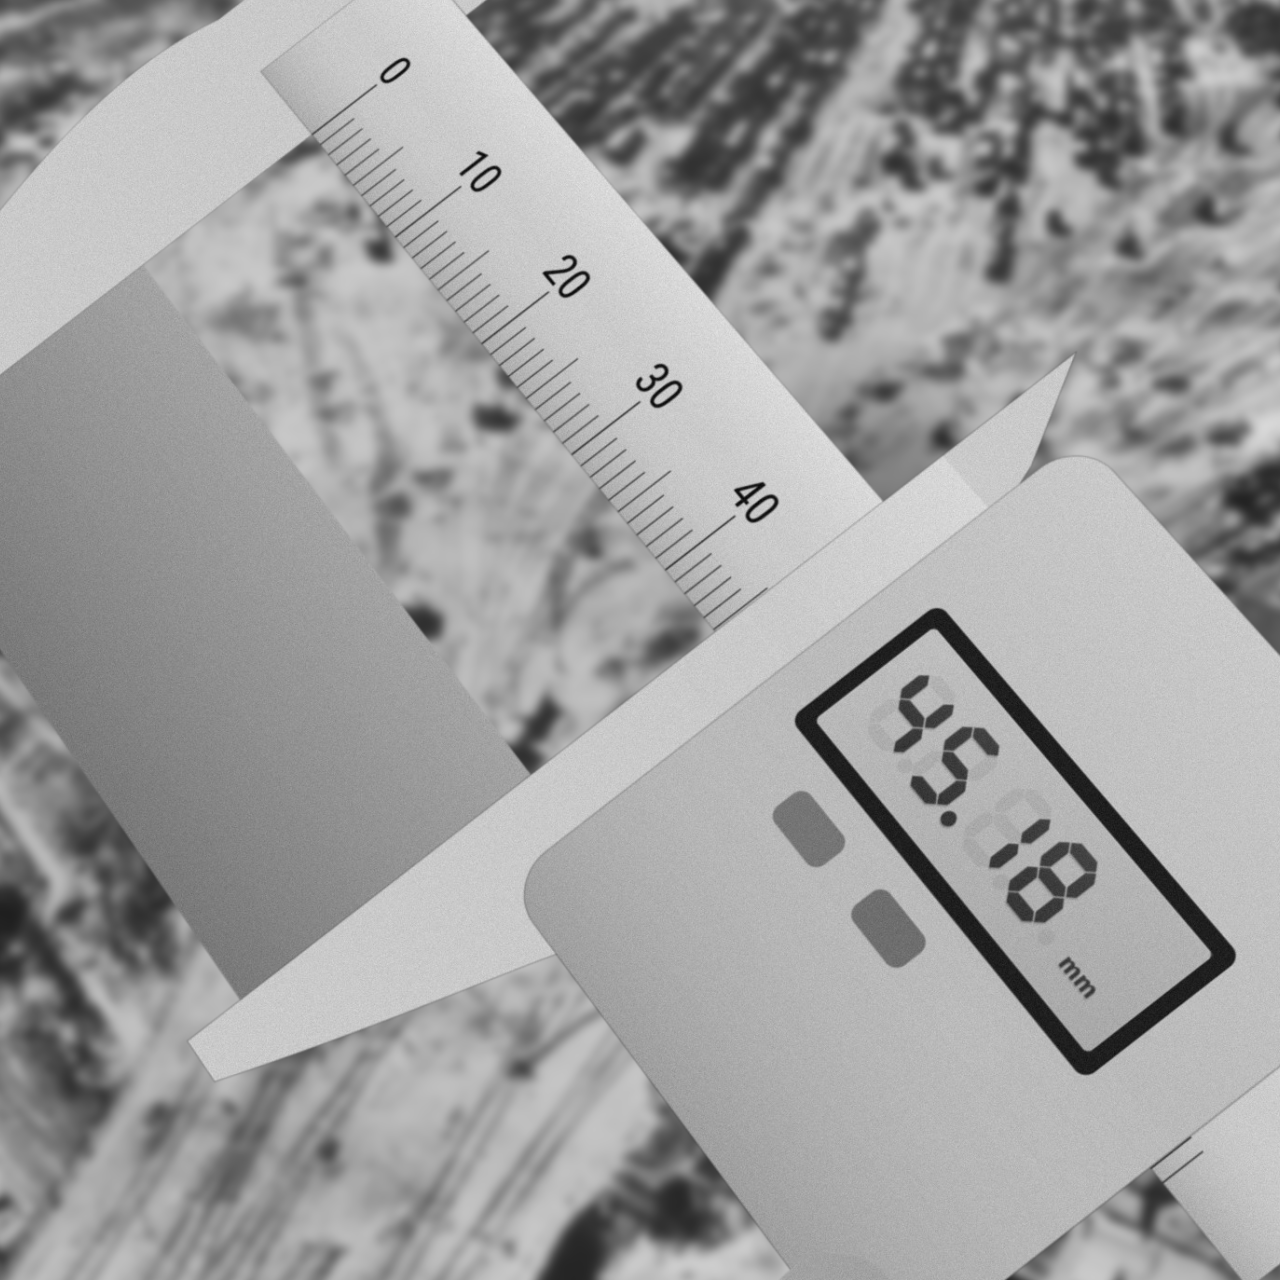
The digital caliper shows 45.18 mm
